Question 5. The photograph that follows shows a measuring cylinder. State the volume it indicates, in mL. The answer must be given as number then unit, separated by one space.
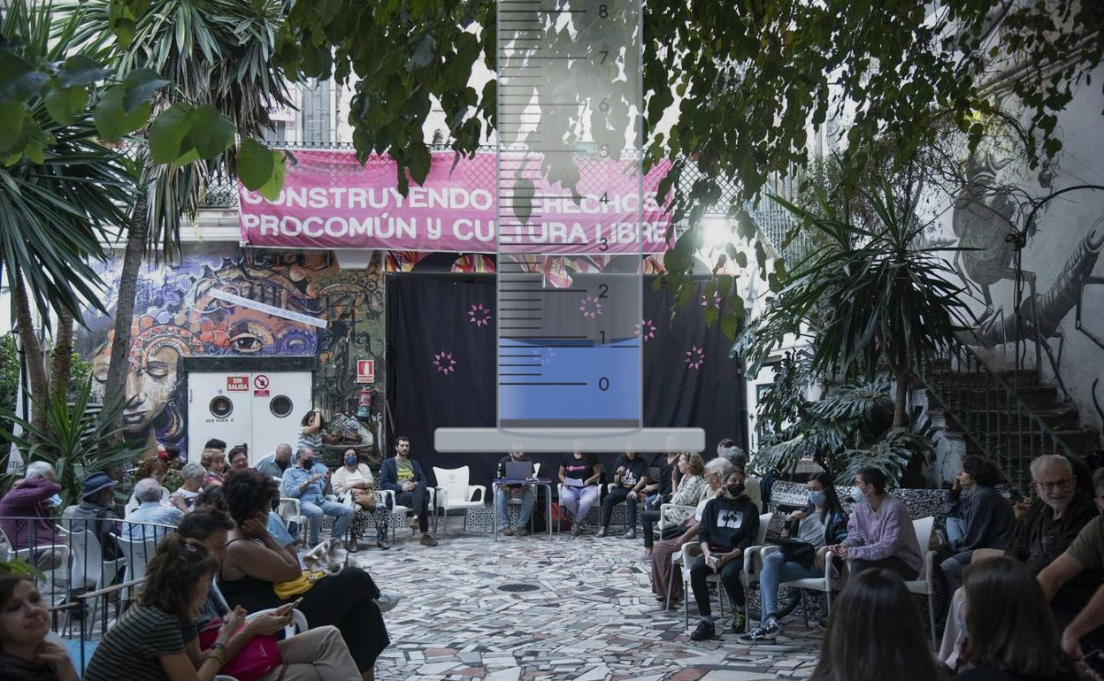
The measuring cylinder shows 0.8 mL
